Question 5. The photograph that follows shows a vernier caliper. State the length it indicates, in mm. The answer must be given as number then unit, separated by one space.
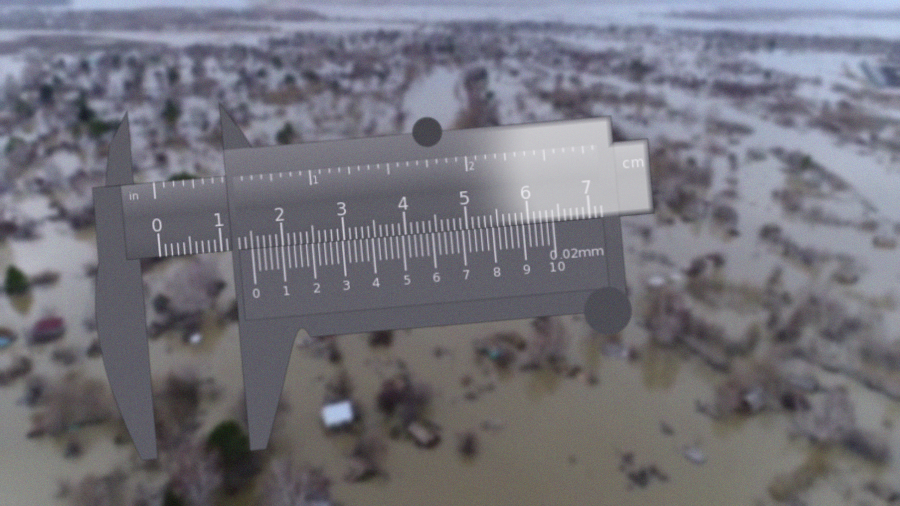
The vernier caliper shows 15.0 mm
